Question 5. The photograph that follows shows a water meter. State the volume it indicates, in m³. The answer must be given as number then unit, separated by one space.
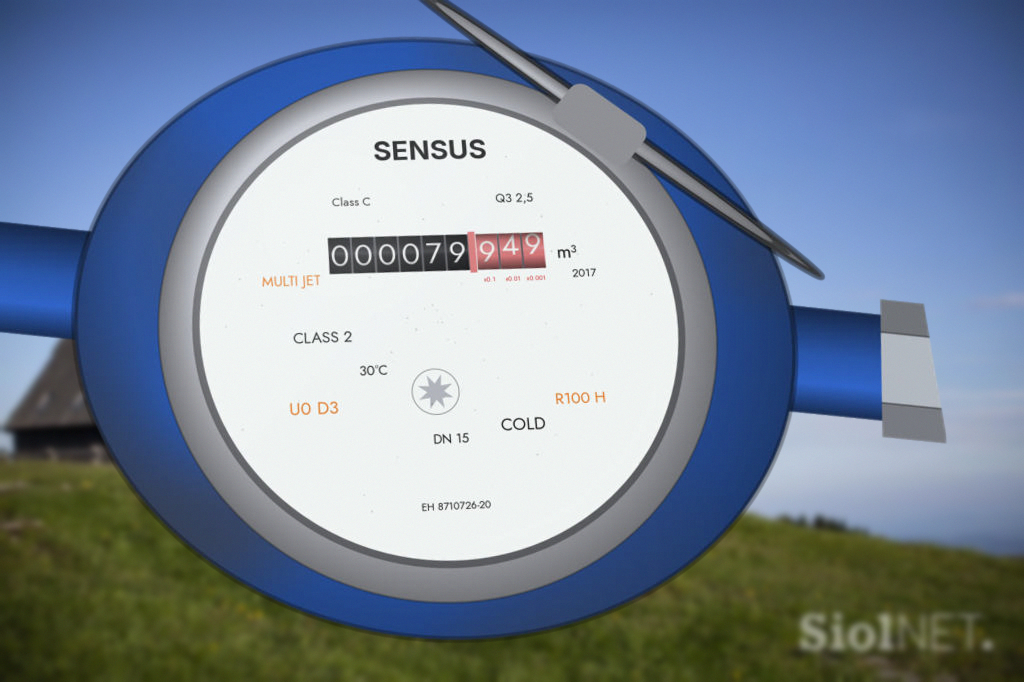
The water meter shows 79.949 m³
